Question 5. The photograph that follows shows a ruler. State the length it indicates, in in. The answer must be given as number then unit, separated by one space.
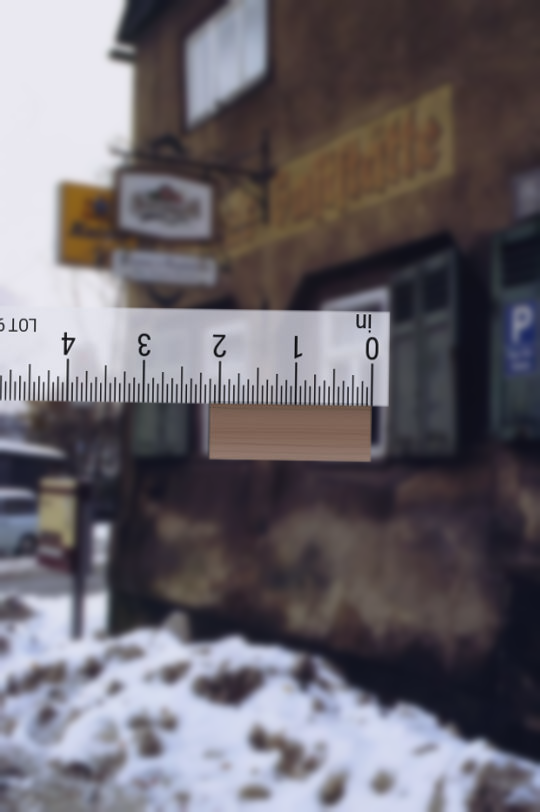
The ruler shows 2.125 in
